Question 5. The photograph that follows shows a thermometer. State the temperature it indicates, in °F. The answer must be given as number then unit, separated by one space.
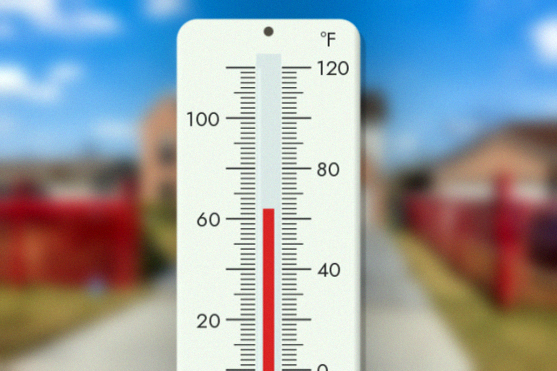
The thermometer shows 64 °F
